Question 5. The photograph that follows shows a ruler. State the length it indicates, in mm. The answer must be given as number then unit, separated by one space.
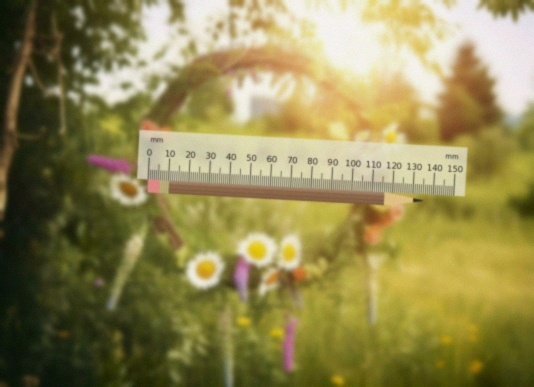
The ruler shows 135 mm
